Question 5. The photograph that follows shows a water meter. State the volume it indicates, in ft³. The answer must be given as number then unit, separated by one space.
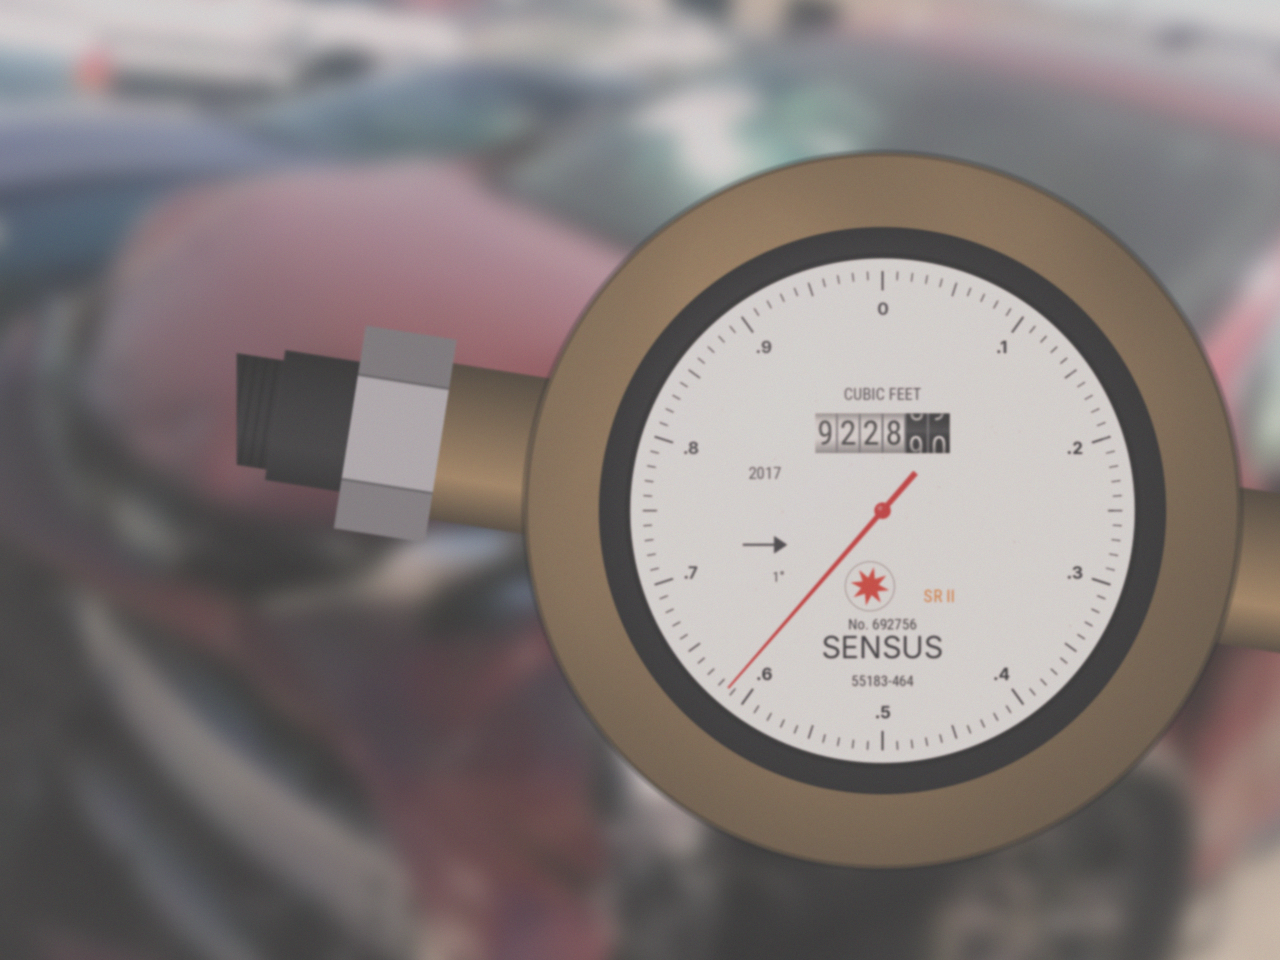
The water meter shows 922889.61 ft³
